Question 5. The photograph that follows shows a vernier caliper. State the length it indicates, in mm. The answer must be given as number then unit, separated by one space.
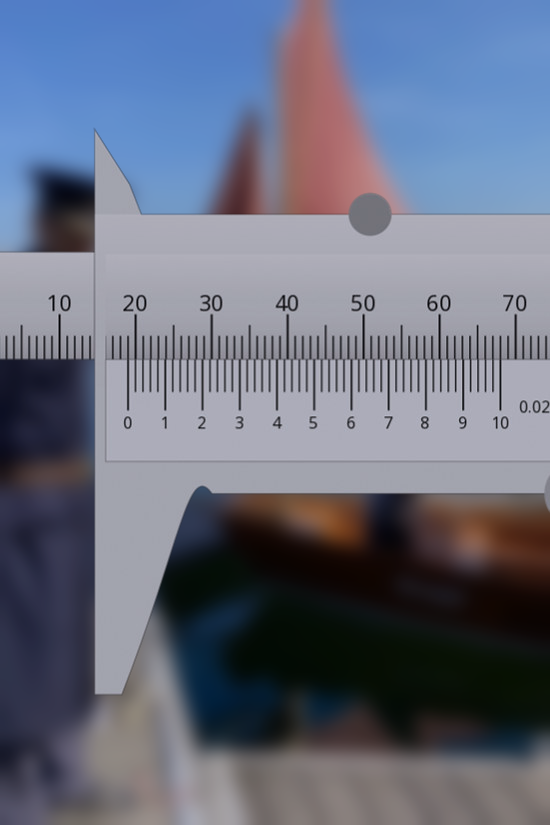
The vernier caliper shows 19.0 mm
